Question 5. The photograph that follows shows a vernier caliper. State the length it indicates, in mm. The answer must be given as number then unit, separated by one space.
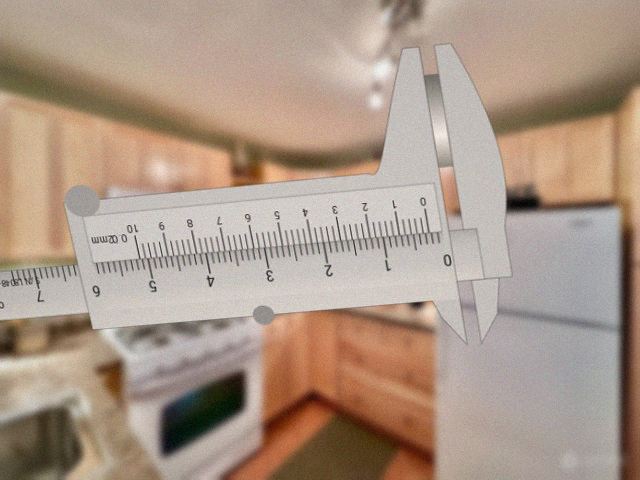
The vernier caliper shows 2.4 mm
